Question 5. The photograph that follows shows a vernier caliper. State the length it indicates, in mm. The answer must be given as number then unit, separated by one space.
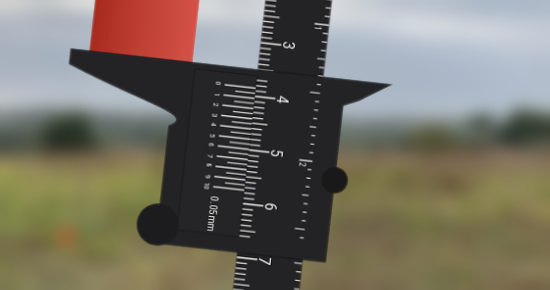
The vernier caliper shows 38.5 mm
